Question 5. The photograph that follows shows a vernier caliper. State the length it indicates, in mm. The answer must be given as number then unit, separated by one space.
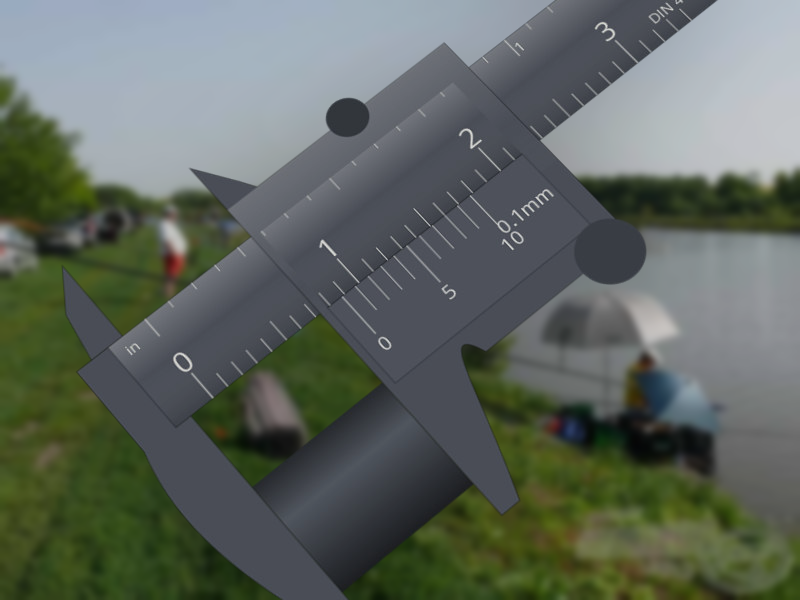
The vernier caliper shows 8.8 mm
